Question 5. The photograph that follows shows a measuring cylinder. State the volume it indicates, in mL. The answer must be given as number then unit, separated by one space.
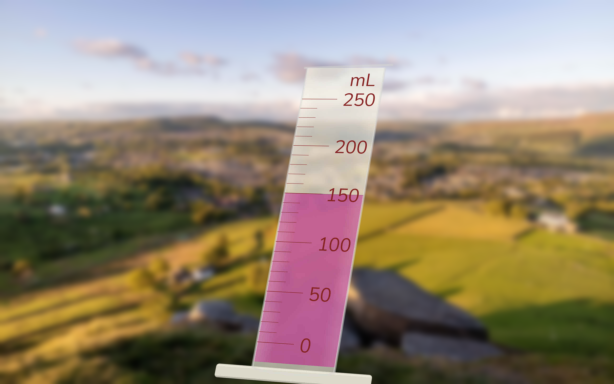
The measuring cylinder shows 150 mL
